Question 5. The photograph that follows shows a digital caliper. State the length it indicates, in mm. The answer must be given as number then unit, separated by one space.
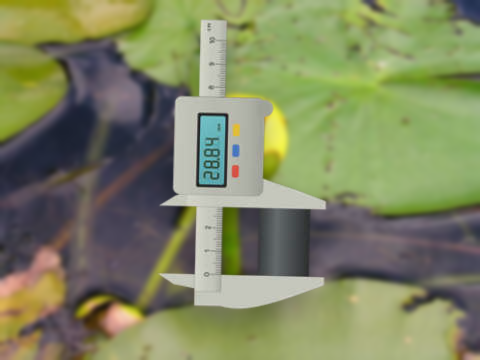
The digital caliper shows 28.84 mm
